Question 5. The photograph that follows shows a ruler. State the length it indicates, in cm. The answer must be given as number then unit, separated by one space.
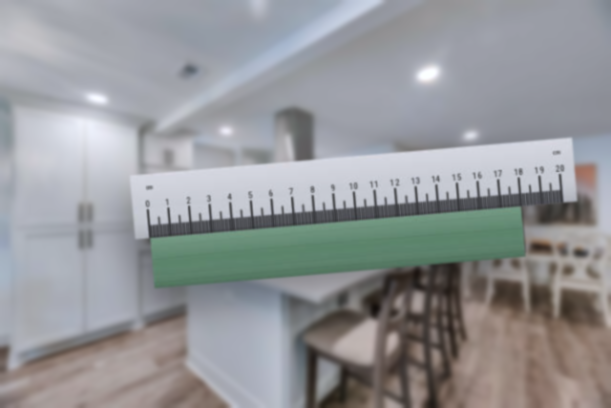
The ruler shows 18 cm
